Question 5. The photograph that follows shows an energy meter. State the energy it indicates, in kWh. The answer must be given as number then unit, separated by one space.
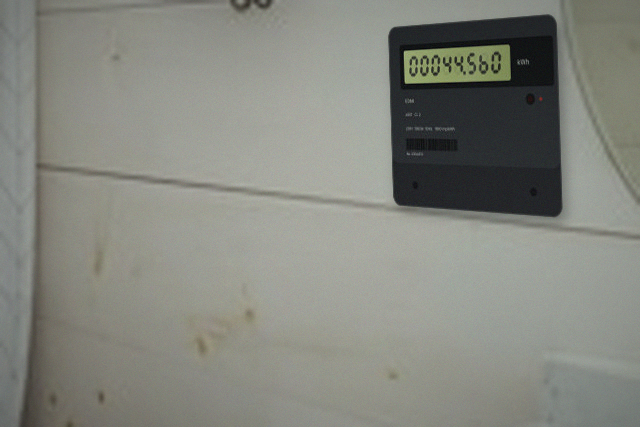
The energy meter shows 44.560 kWh
